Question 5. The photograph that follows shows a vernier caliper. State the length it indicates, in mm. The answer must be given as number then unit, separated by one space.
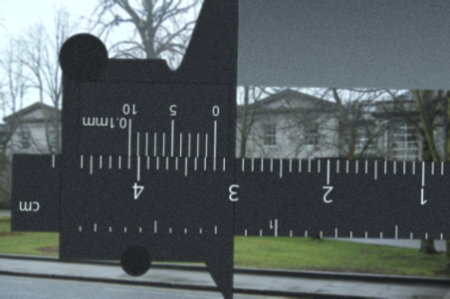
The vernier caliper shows 32.0 mm
